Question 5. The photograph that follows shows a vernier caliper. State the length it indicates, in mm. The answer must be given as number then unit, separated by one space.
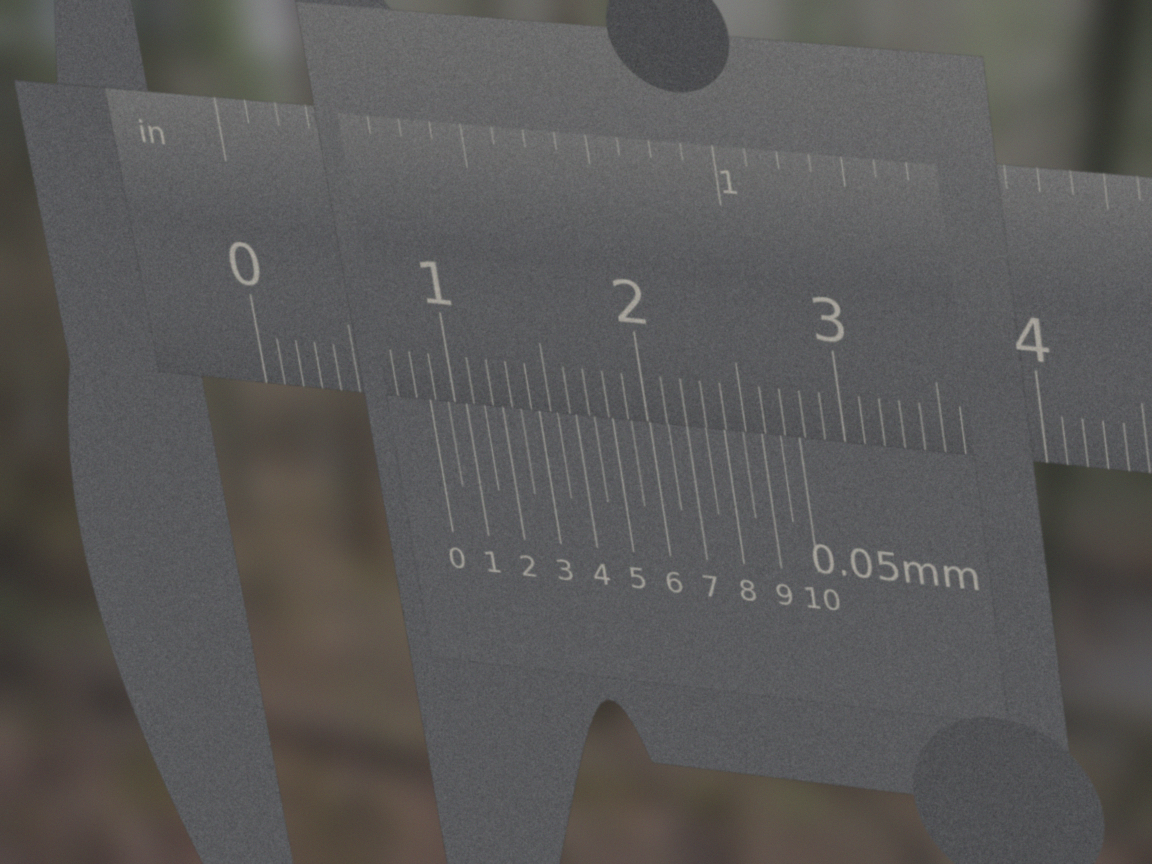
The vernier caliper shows 8.7 mm
